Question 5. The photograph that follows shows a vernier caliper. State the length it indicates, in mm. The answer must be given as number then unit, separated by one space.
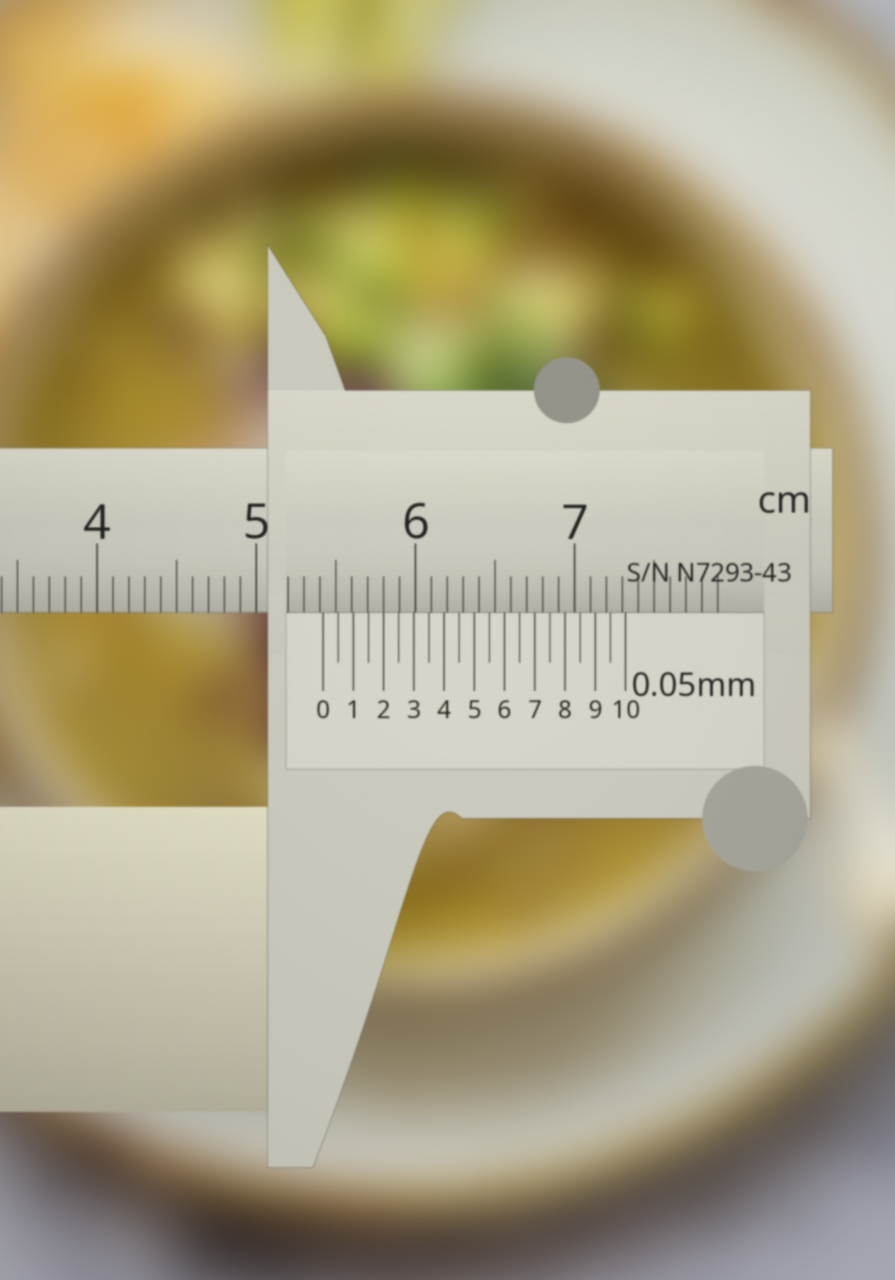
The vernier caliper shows 54.2 mm
